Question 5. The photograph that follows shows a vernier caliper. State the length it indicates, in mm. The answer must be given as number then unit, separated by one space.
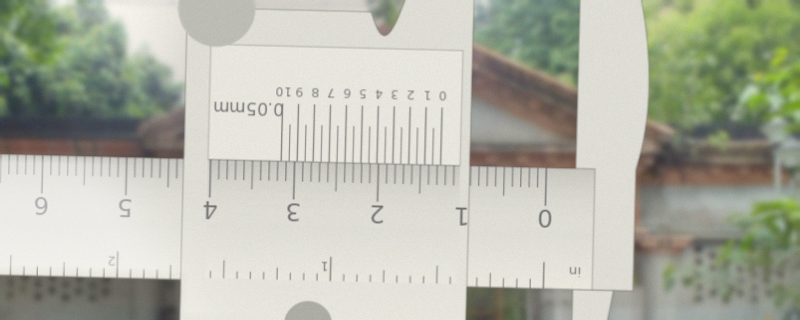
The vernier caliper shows 12.6 mm
